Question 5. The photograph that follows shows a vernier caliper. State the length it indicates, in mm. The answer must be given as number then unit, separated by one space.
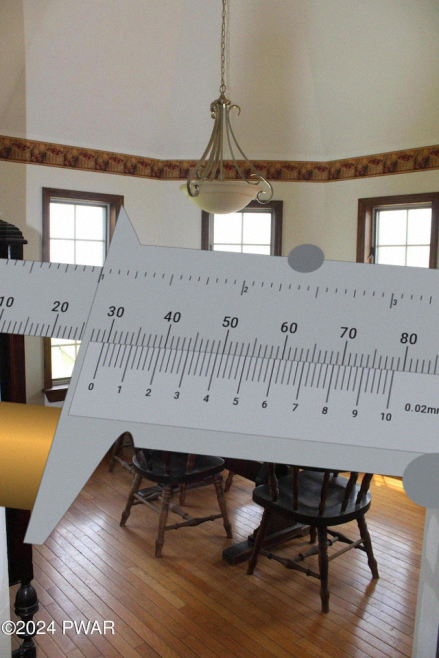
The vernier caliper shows 29.4 mm
